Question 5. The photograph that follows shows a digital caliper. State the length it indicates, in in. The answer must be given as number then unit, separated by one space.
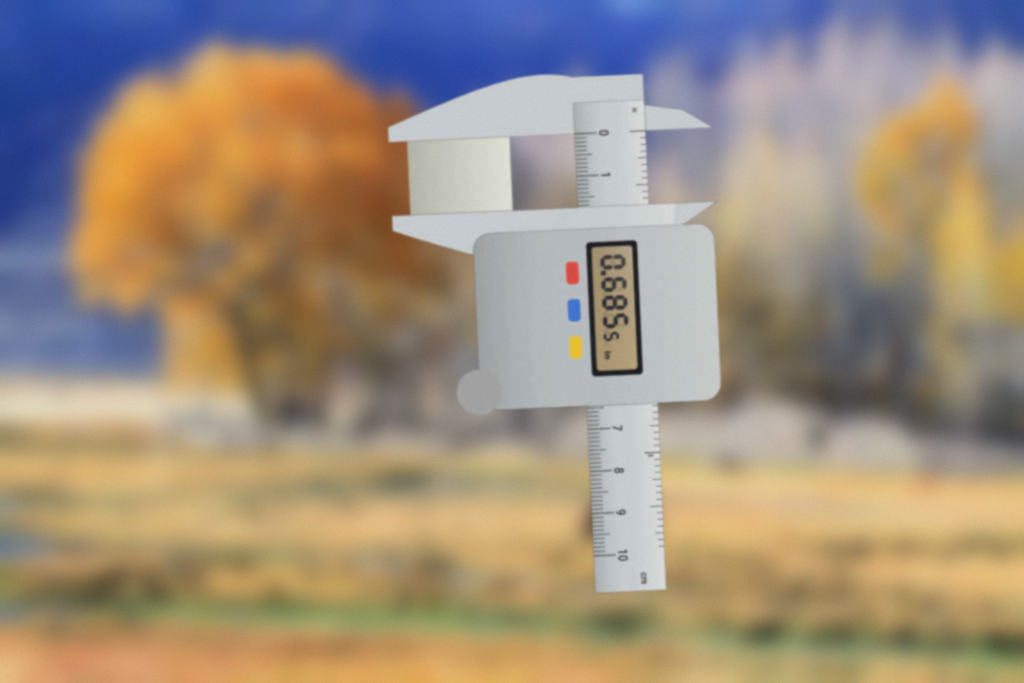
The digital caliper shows 0.6855 in
